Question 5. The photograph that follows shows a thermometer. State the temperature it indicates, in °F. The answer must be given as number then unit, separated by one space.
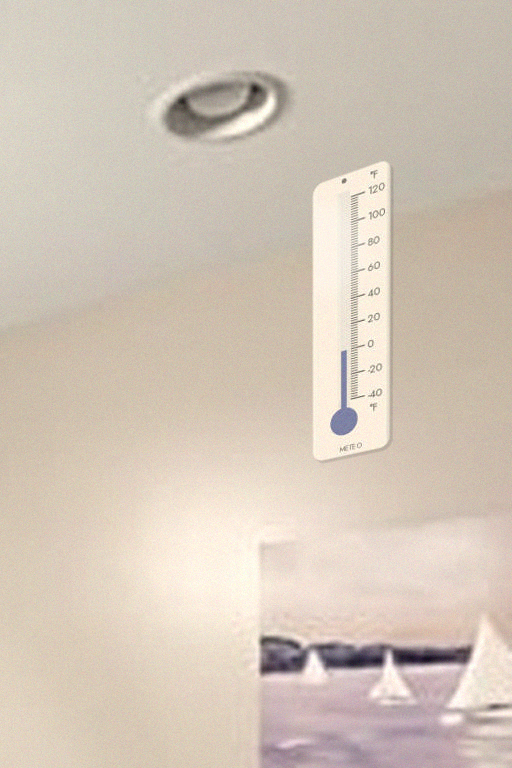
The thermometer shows 0 °F
